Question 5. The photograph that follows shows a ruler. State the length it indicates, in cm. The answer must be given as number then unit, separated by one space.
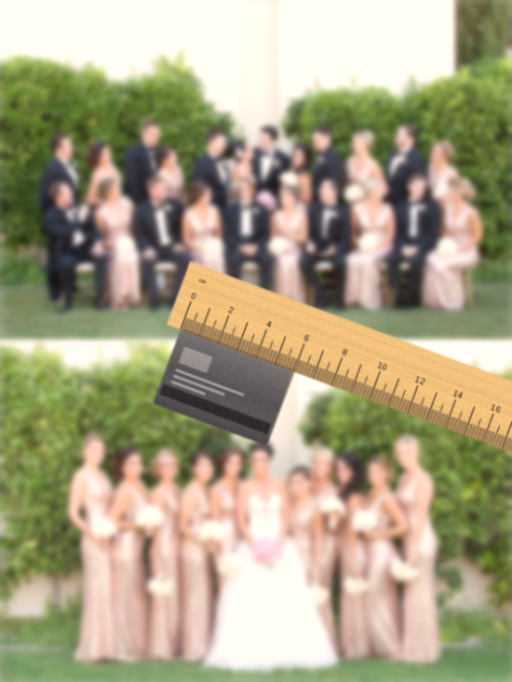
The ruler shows 6 cm
